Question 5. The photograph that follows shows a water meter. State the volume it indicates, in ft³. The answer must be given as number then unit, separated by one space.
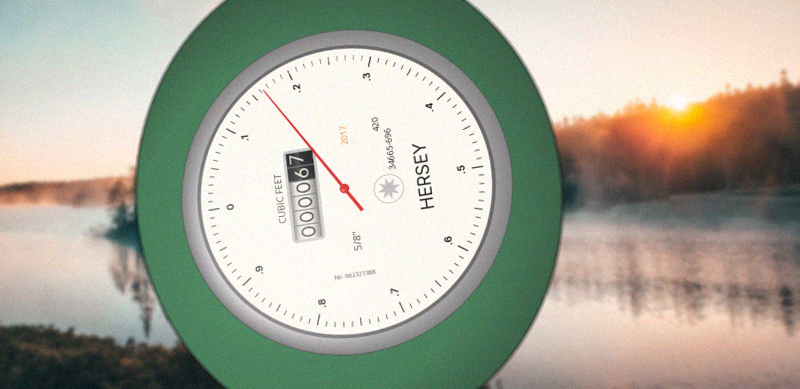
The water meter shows 67.16 ft³
